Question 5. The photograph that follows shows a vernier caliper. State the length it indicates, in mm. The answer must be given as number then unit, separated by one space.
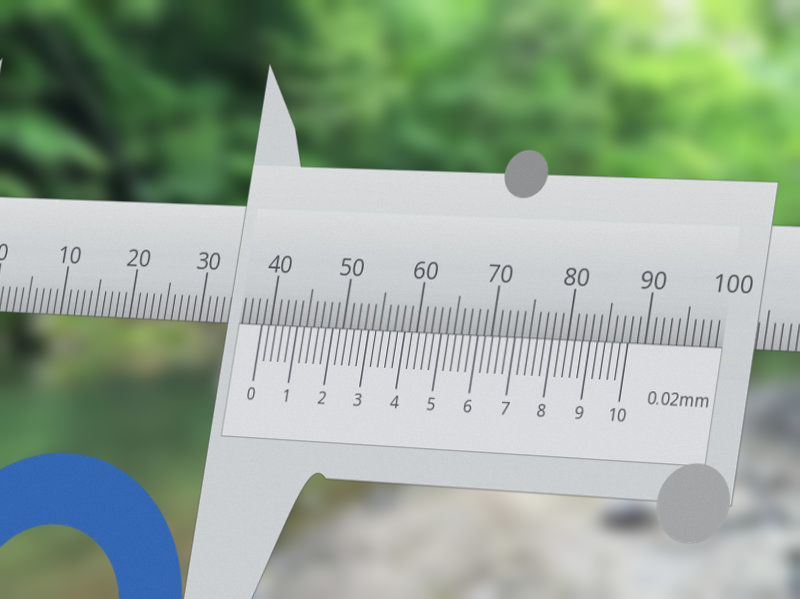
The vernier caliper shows 38.8 mm
